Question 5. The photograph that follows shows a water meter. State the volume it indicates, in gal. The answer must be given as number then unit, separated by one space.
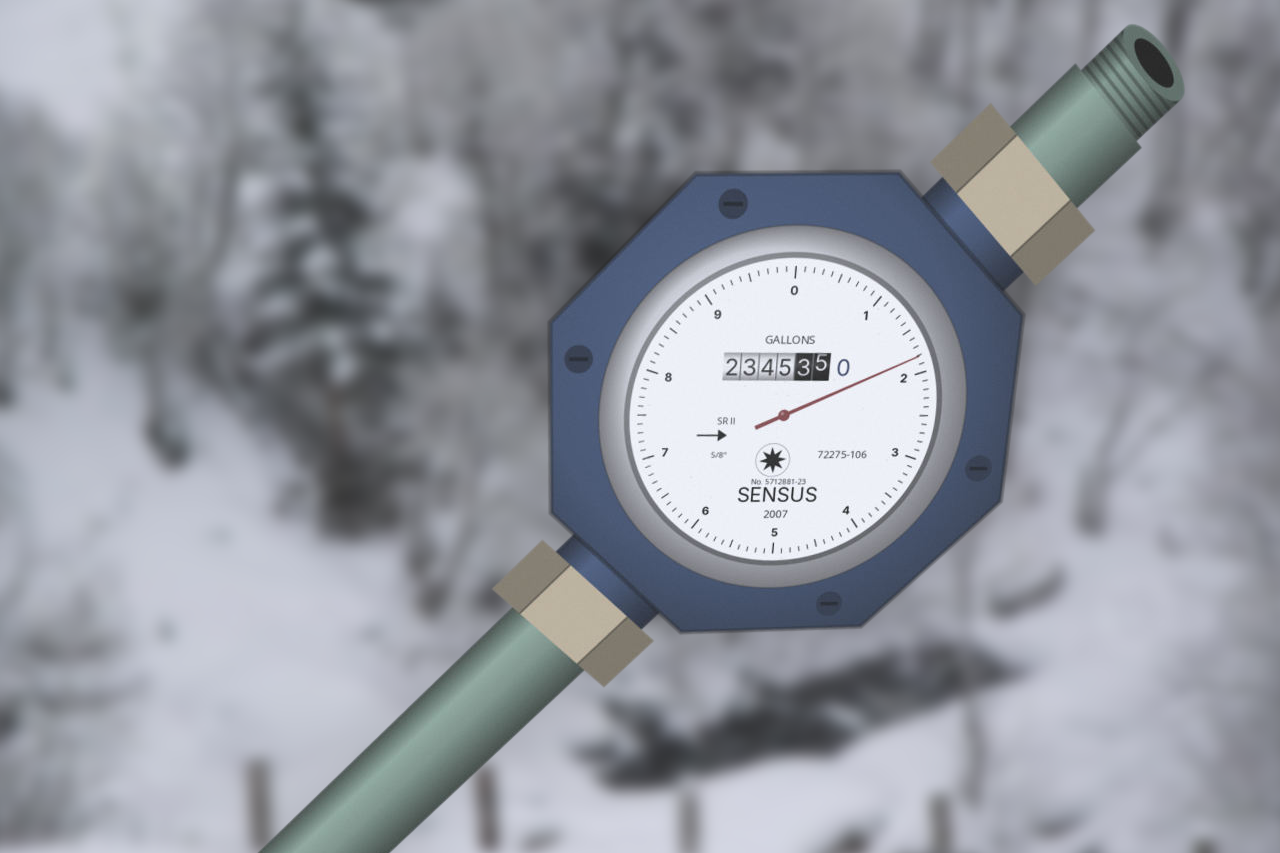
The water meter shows 2345351.8 gal
